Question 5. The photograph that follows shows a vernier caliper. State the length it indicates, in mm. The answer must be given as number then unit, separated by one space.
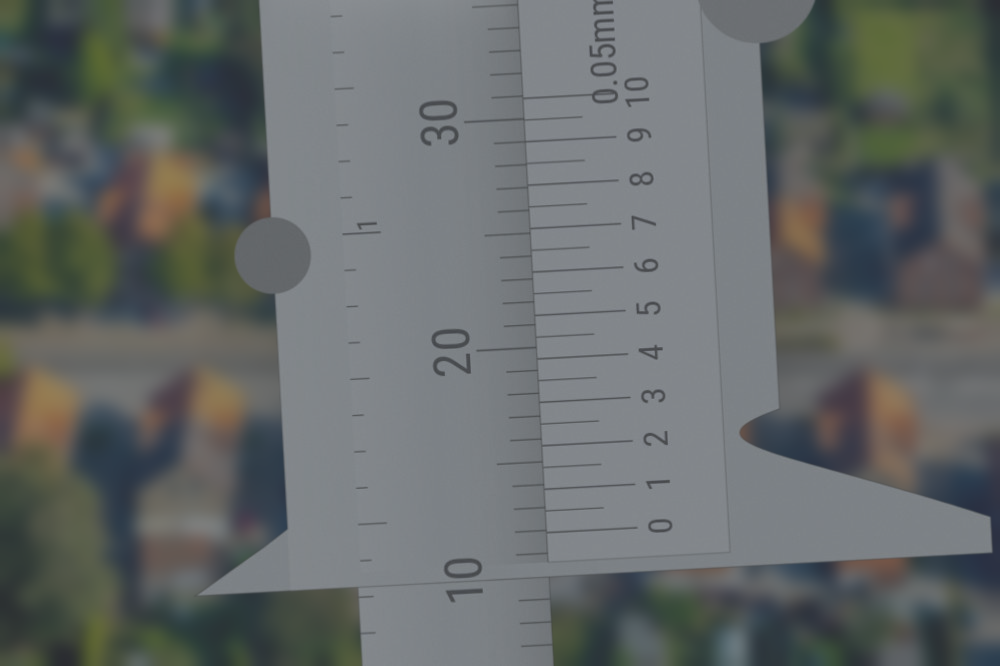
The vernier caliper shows 11.9 mm
